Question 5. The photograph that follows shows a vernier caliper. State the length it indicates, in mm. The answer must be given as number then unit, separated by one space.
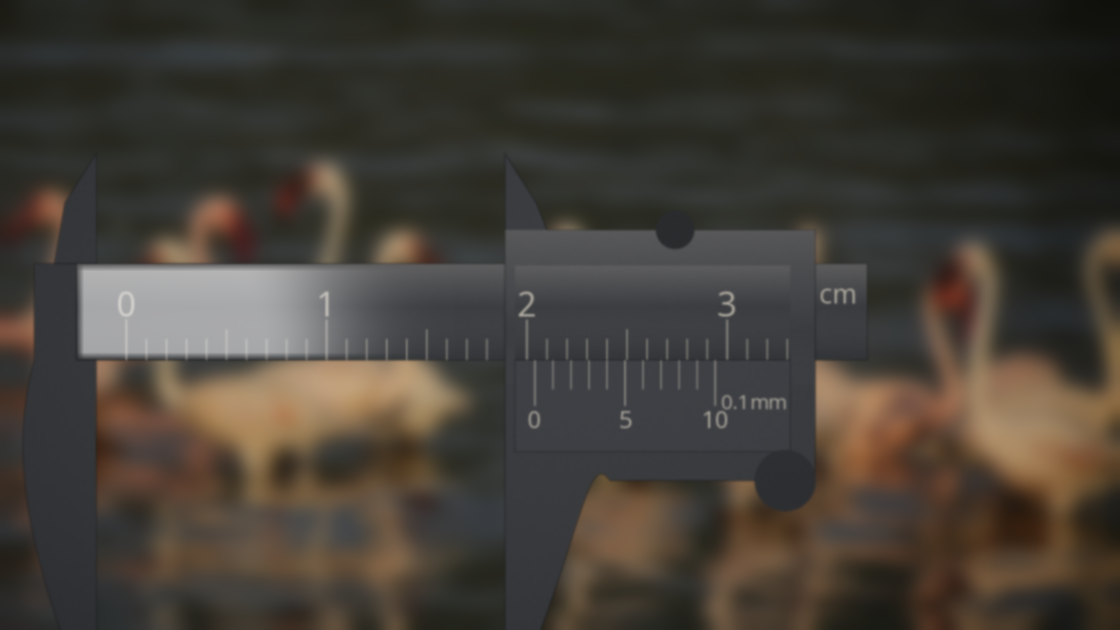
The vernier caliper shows 20.4 mm
